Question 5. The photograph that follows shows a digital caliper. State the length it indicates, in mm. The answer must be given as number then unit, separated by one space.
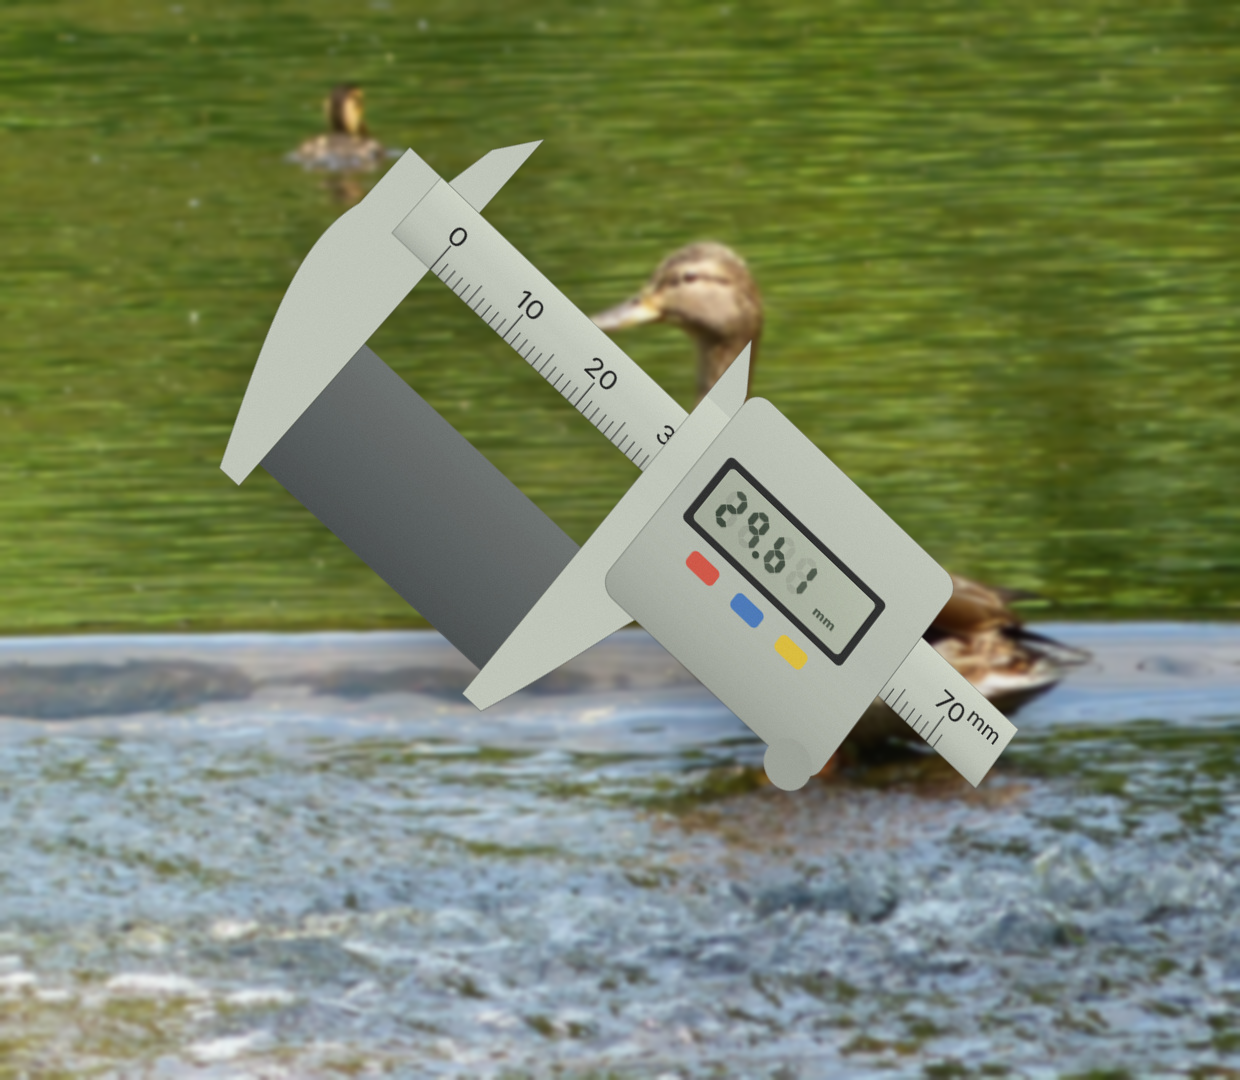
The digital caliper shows 29.61 mm
